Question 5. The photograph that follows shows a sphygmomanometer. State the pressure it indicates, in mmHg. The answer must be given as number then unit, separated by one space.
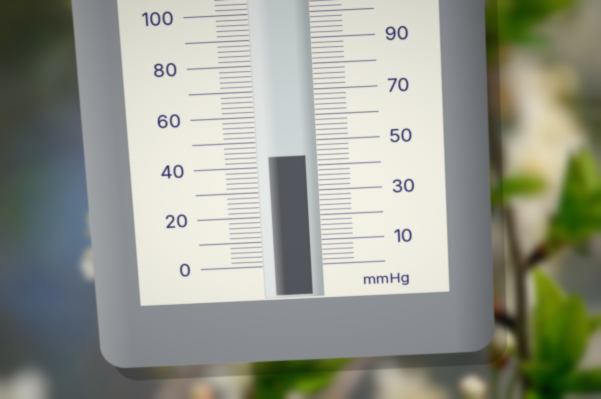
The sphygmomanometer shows 44 mmHg
